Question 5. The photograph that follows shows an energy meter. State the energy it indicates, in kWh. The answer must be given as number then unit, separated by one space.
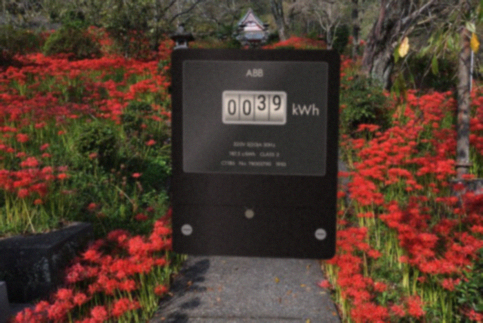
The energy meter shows 39 kWh
